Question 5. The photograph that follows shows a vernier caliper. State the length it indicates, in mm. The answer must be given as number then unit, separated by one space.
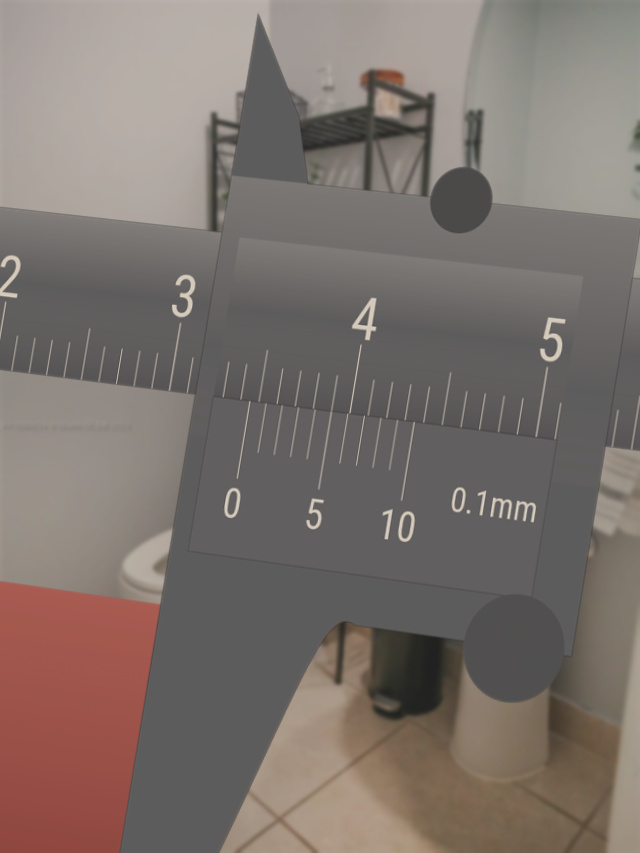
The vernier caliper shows 34.5 mm
